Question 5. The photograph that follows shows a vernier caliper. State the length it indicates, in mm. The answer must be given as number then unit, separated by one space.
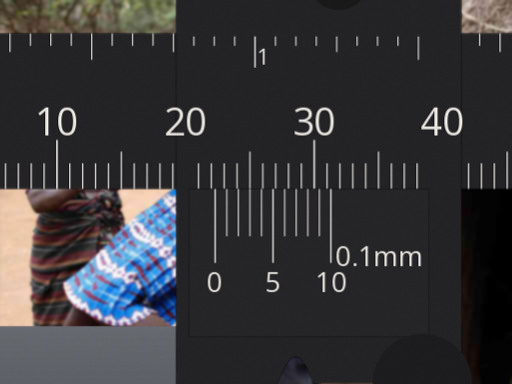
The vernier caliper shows 22.3 mm
